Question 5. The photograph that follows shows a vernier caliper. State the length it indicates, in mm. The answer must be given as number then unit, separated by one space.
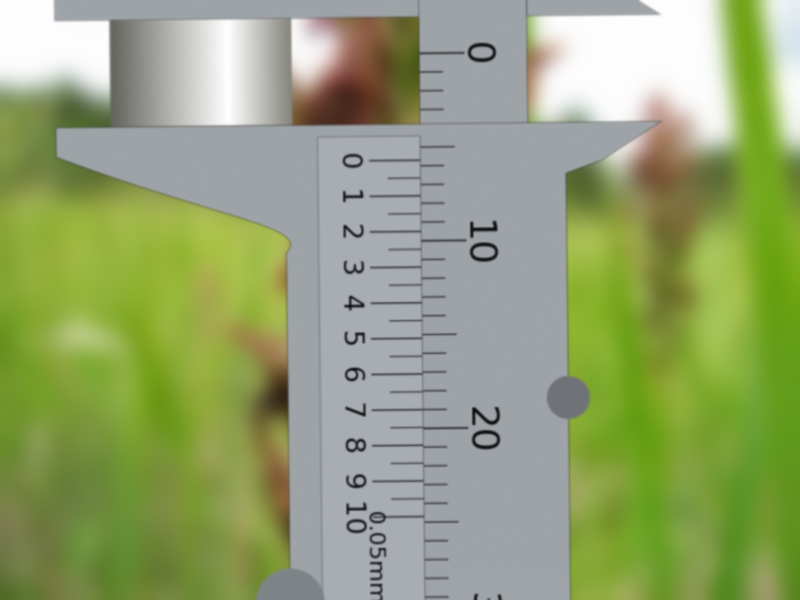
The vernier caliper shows 5.7 mm
